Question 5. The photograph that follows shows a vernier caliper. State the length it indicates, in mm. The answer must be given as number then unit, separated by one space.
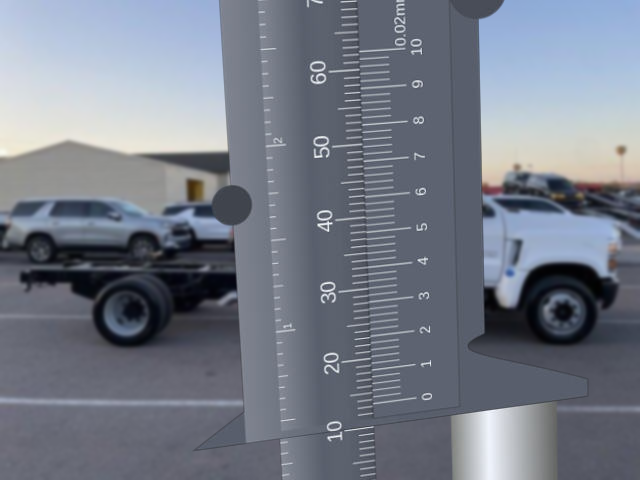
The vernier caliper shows 13.4 mm
